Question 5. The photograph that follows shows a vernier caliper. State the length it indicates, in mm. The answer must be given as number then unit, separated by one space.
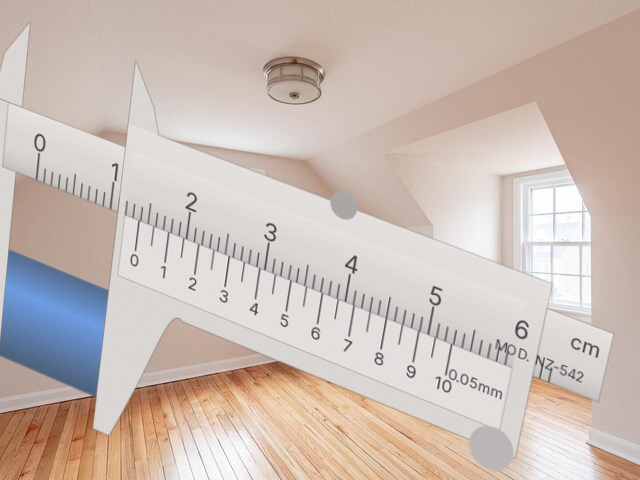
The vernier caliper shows 13.8 mm
